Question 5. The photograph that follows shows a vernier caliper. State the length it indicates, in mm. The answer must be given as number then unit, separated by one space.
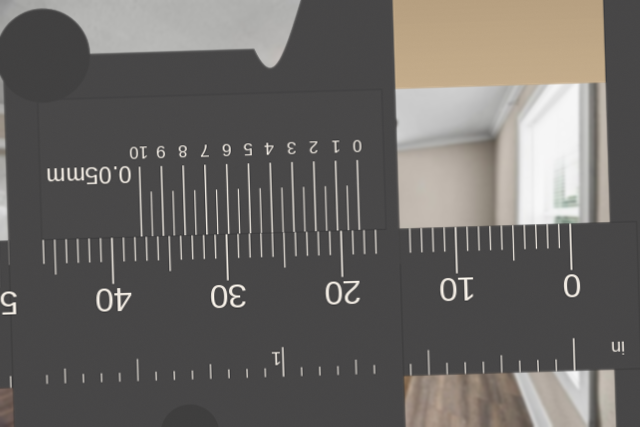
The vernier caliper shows 18.4 mm
